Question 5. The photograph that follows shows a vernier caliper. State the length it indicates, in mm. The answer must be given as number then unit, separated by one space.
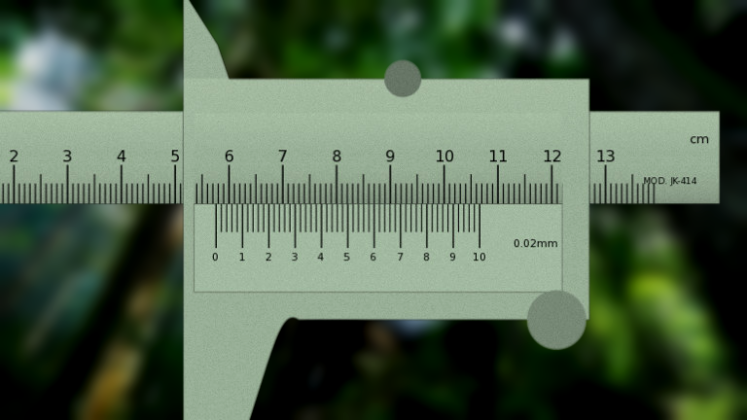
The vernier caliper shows 57.6 mm
